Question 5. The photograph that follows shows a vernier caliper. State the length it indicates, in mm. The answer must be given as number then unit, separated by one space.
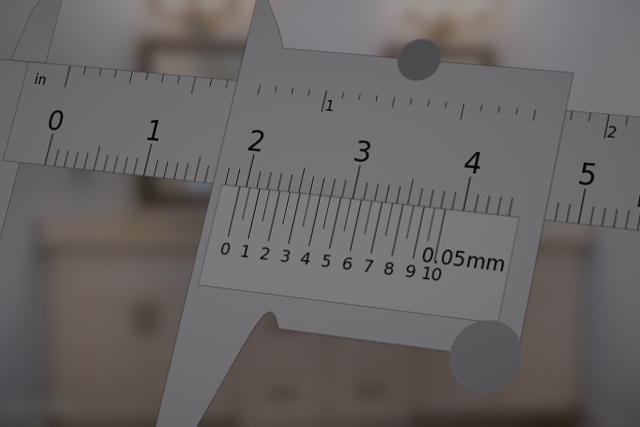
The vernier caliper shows 19.4 mm
